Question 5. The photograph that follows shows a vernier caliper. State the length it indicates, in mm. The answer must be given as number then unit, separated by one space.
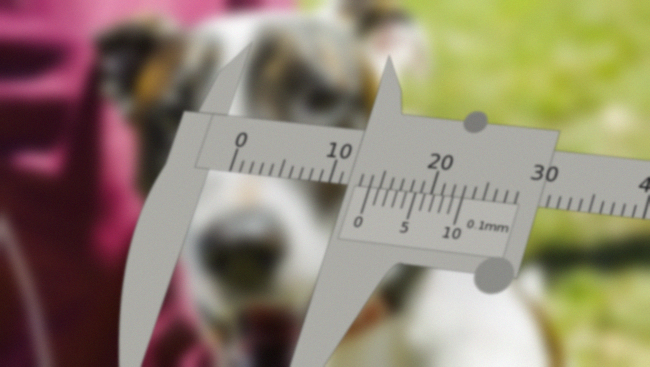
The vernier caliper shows 14.0 mm
